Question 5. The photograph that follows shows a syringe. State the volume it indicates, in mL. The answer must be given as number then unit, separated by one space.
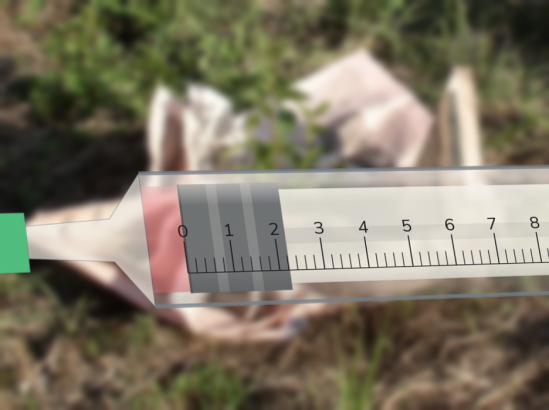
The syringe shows 0 mL
